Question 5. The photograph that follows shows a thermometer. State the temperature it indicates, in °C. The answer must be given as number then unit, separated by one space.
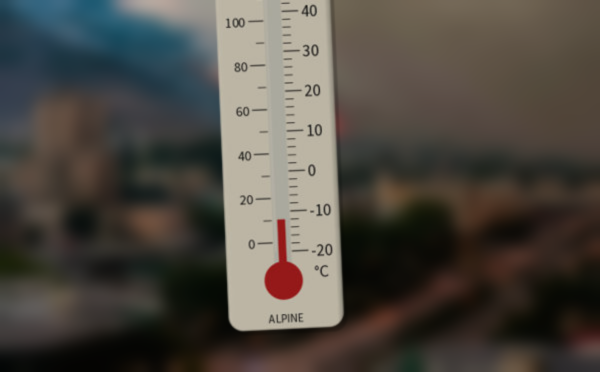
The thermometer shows -12 °C
